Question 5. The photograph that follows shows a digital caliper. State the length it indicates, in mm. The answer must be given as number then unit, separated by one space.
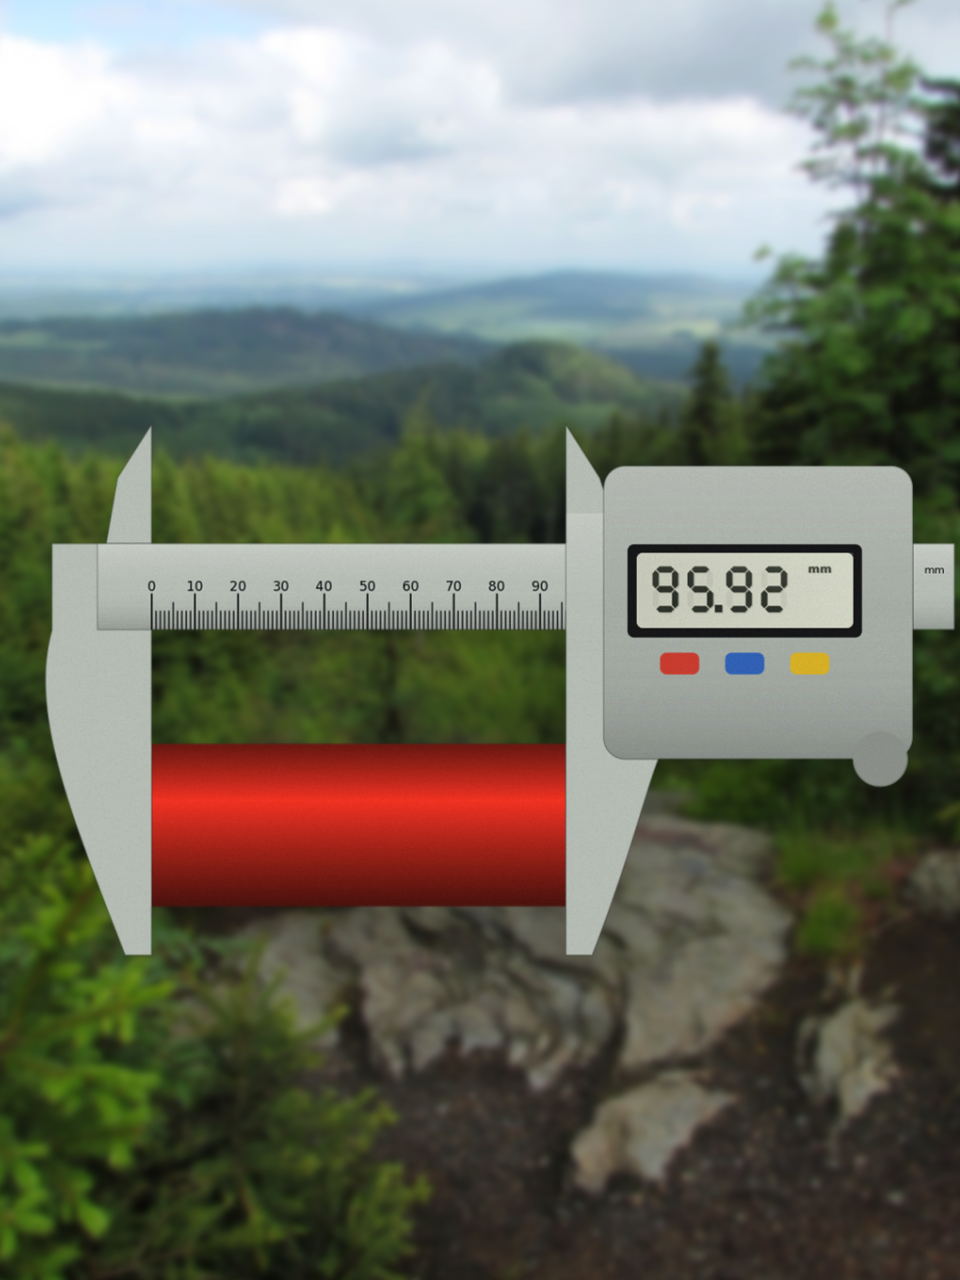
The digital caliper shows 95.92 mm
